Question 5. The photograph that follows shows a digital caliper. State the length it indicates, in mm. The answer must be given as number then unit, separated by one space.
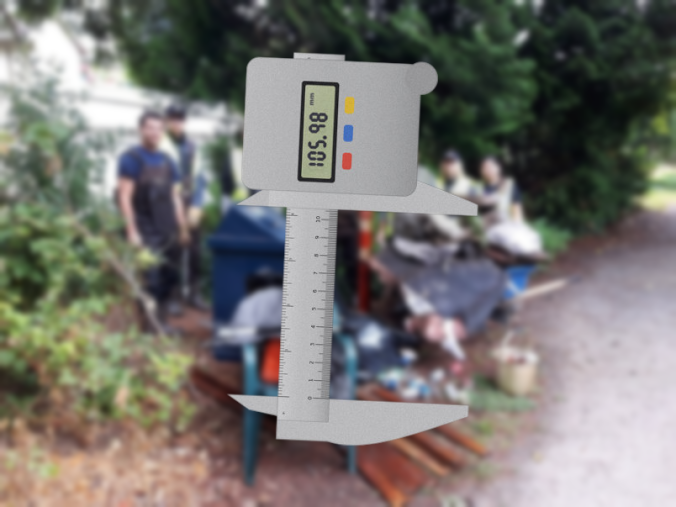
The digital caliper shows 105.98 mm
